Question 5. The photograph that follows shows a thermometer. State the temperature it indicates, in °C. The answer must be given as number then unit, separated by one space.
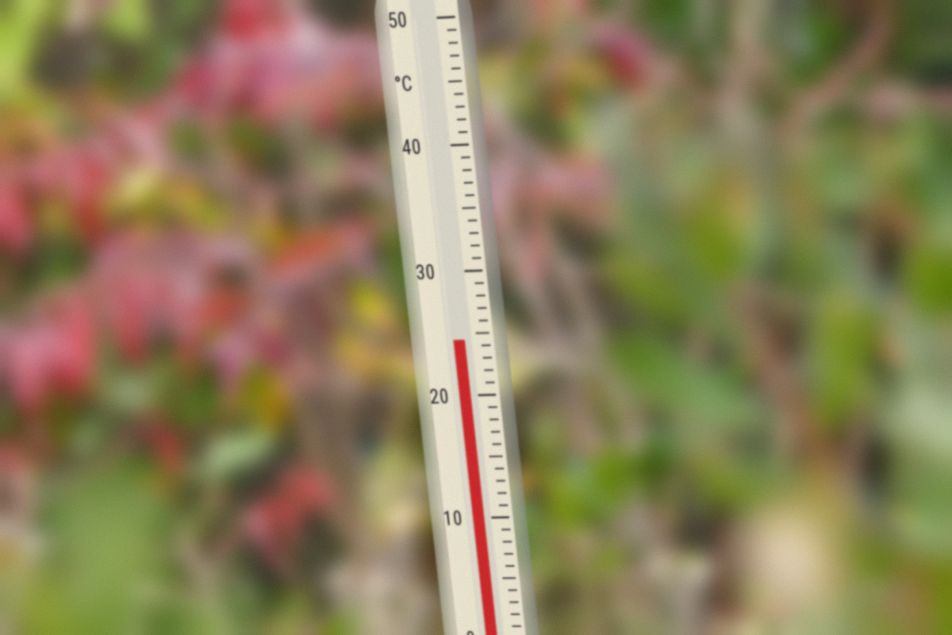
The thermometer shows 24.5 °C
